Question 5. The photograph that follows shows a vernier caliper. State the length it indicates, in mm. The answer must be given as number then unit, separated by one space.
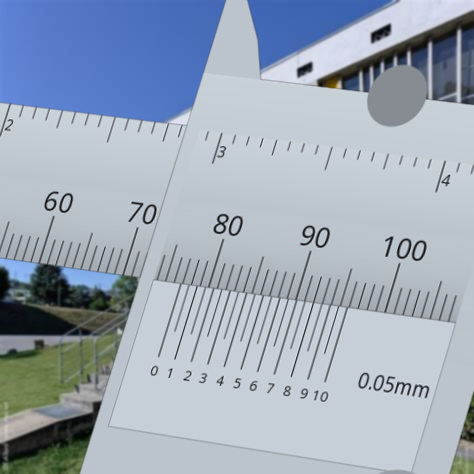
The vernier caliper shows 76.8 mm
